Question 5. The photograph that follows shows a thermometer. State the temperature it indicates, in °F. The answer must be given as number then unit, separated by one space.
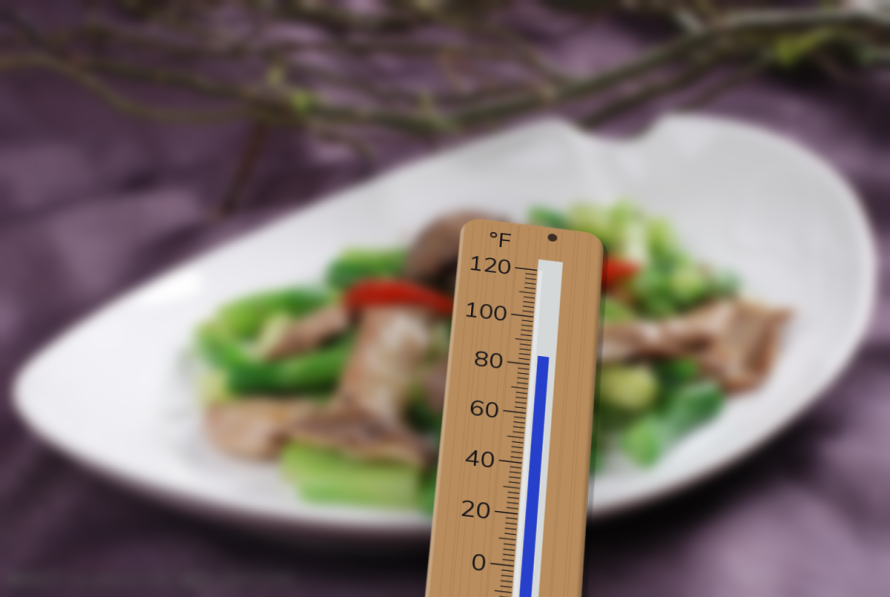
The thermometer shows 84 °F
